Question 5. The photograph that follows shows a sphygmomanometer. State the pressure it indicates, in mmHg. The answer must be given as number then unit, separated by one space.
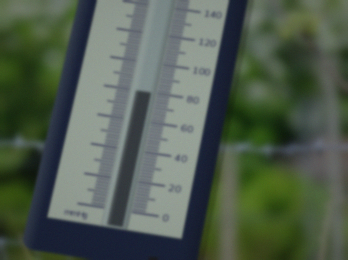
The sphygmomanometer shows 80 mmHg
